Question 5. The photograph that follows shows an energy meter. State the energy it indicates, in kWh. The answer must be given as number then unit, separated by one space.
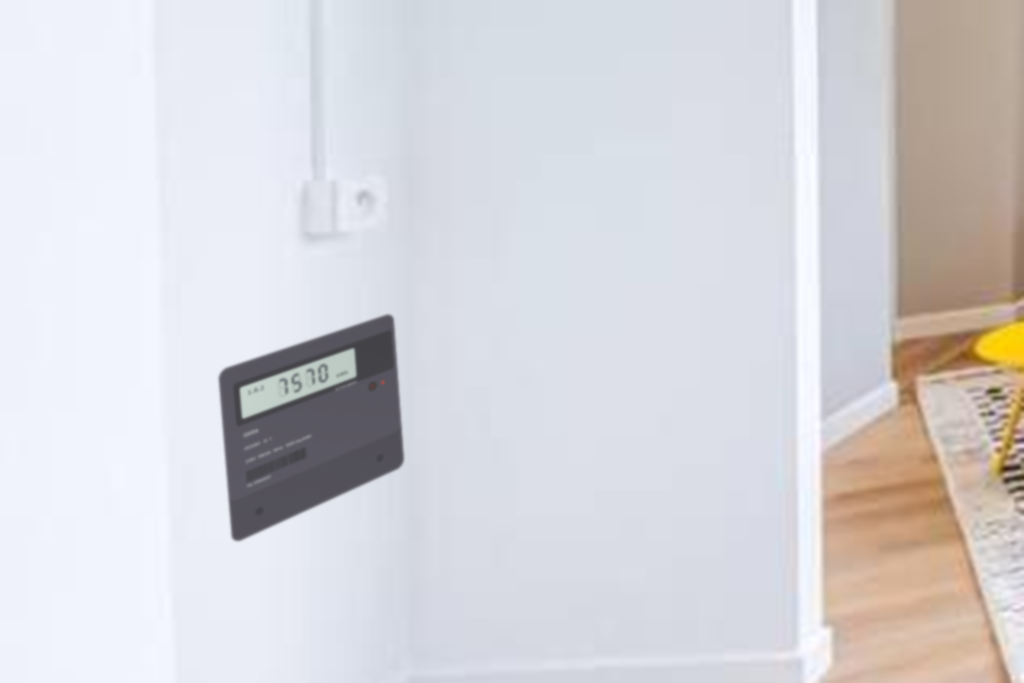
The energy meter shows 7570 kWh
